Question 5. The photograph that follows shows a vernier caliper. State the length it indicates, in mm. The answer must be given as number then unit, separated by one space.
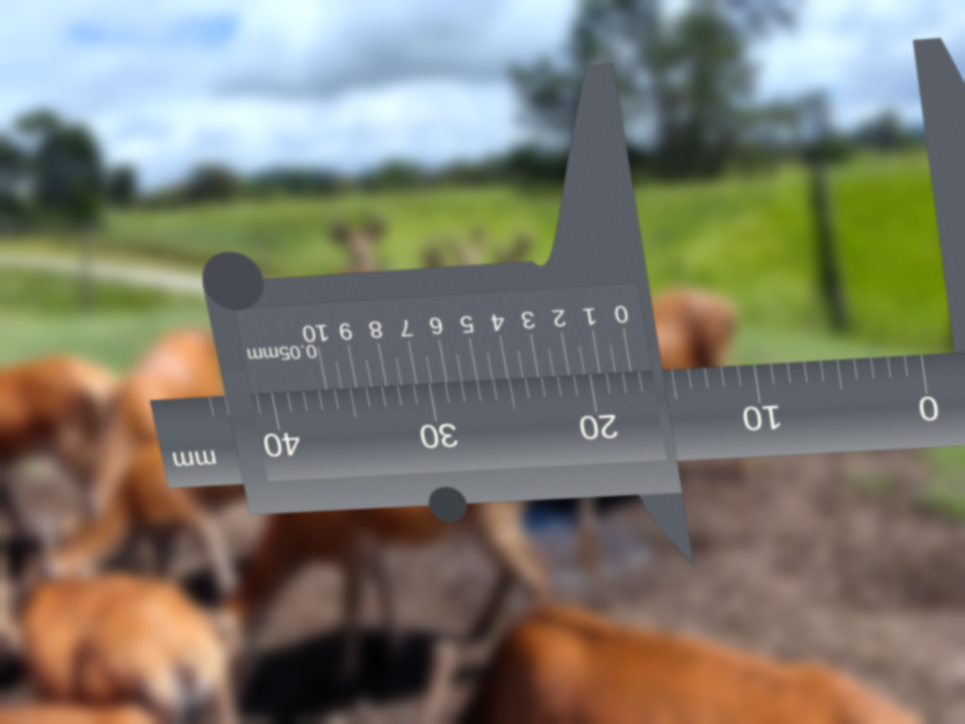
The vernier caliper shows 17.5 mm
